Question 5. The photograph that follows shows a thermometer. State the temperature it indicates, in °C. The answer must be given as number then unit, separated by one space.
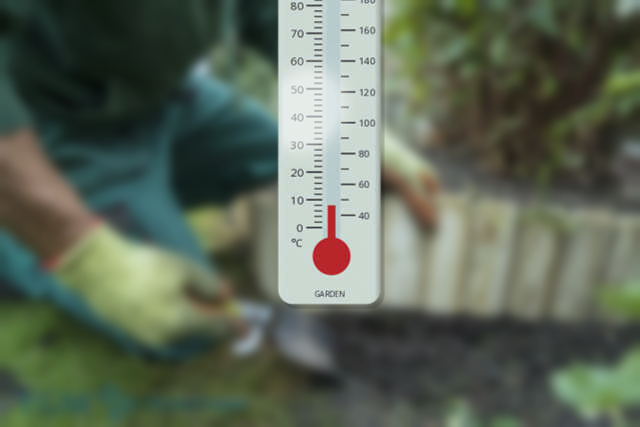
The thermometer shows 8 °C
